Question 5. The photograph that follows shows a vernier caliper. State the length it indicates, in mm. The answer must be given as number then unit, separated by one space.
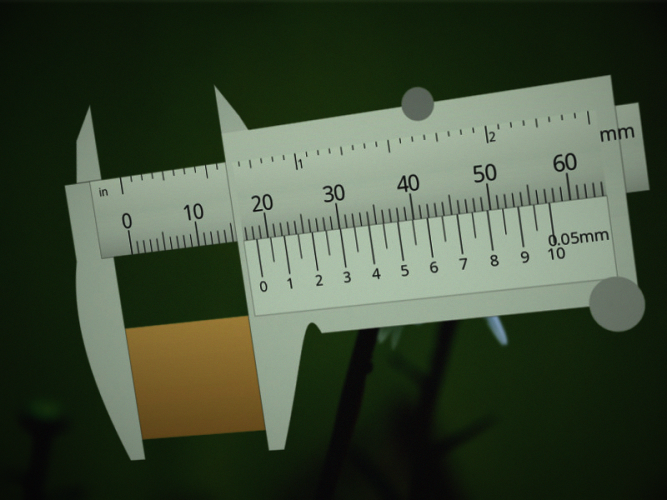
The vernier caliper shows 18.4 mm
